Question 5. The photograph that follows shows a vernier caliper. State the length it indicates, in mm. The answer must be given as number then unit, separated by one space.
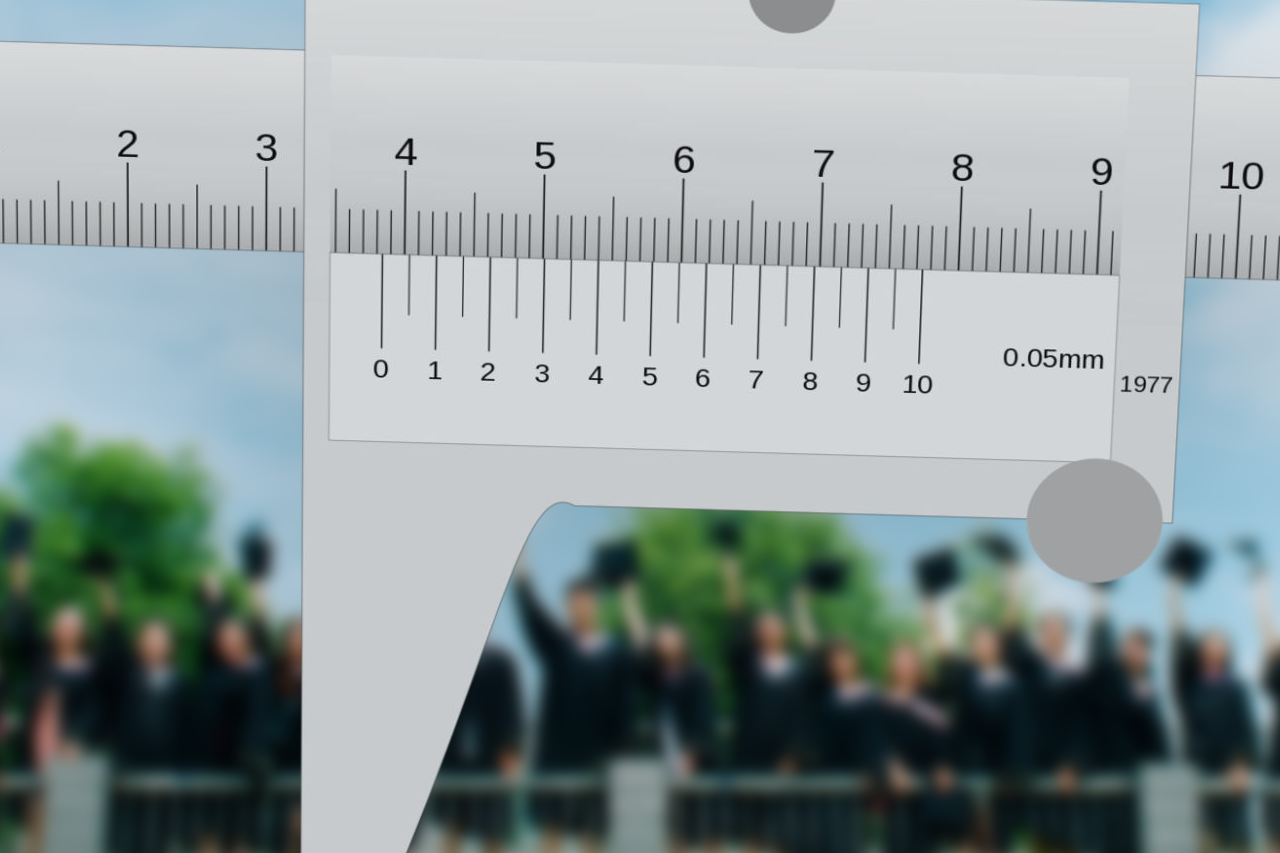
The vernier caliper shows 38.4 mm
